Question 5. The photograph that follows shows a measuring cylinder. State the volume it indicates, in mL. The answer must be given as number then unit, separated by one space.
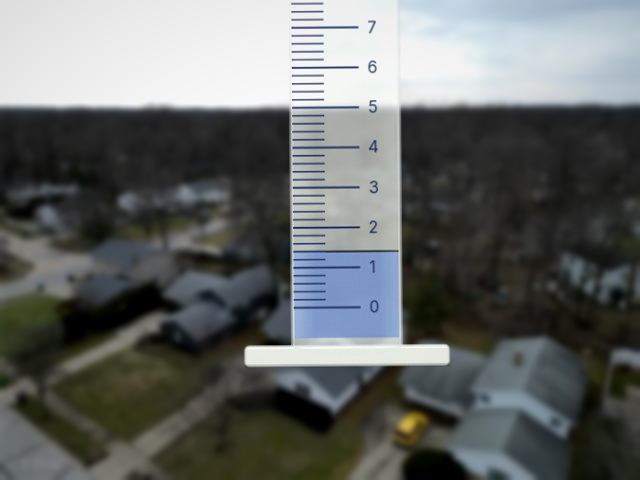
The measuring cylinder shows 1.4 mL
